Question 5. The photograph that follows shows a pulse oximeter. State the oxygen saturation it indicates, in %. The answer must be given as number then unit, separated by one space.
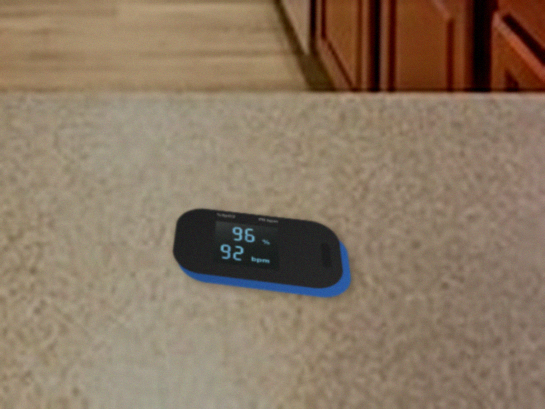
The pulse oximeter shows 96 %
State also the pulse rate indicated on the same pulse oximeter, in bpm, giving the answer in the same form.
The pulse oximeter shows 92 bpm
